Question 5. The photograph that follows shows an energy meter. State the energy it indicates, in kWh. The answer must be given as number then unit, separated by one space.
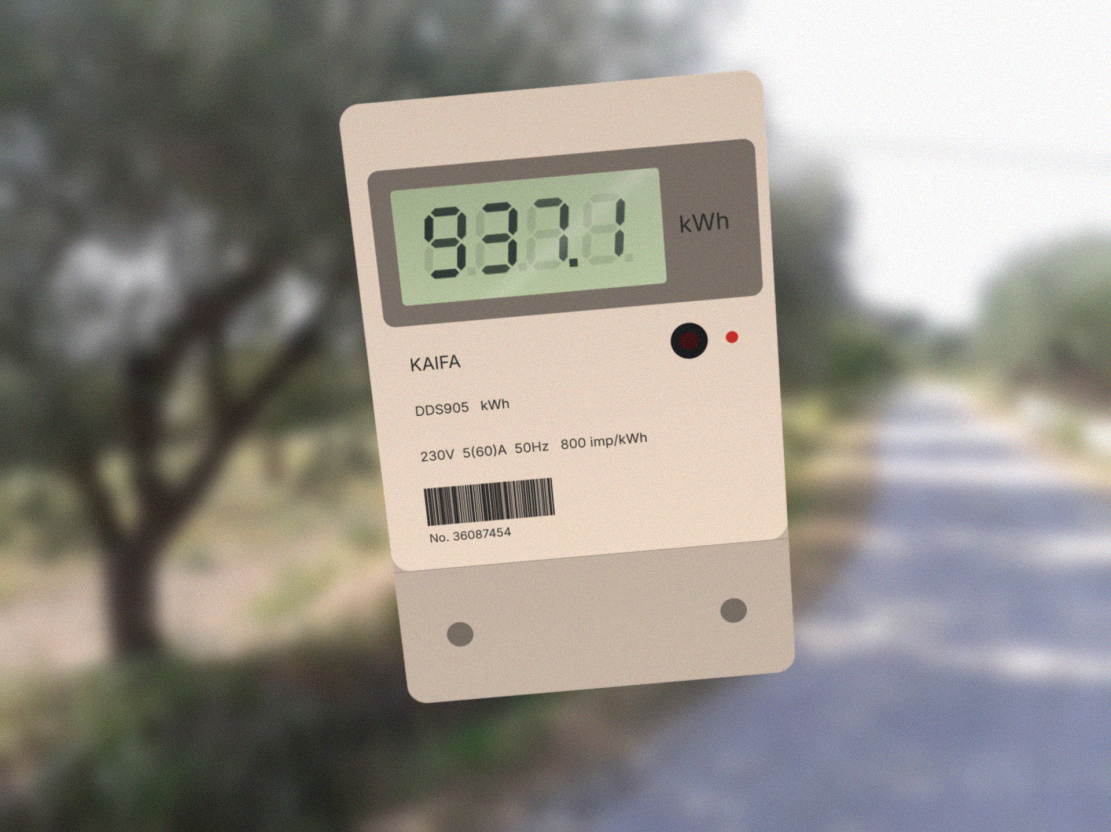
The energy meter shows 937.1 kWh
